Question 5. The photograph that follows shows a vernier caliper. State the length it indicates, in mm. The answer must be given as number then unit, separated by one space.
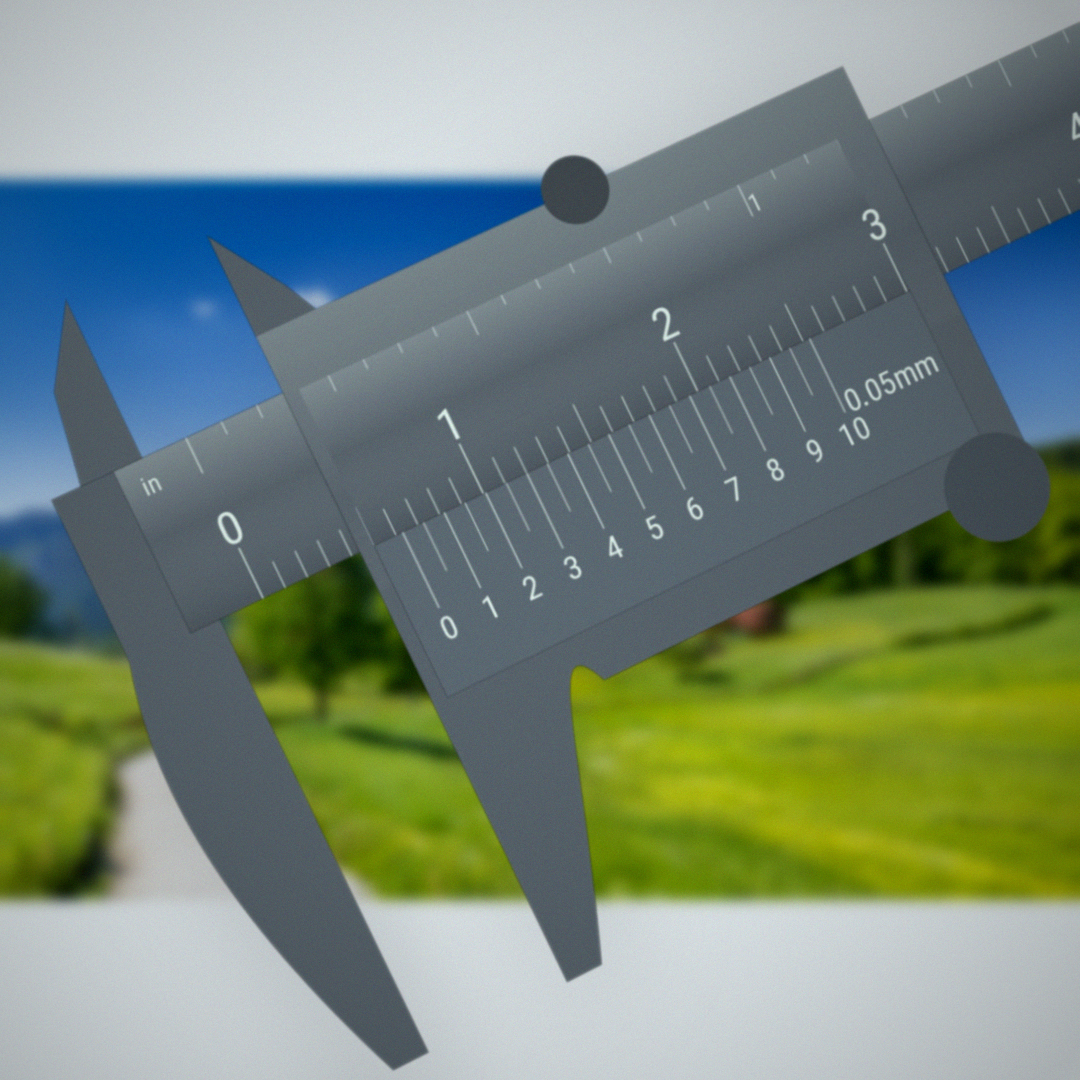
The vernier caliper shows 6.3 mm
